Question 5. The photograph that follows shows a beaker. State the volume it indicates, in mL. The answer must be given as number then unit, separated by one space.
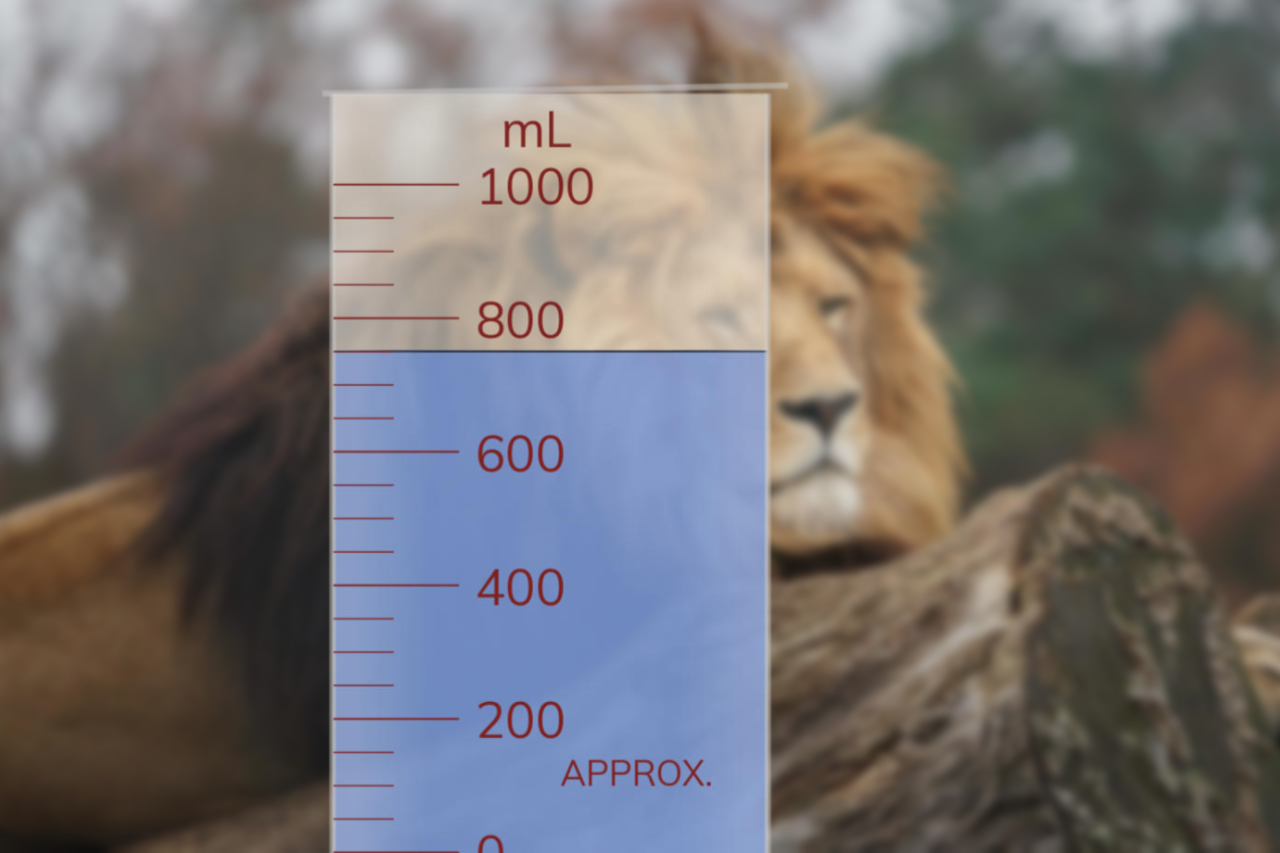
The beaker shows 750 mL
